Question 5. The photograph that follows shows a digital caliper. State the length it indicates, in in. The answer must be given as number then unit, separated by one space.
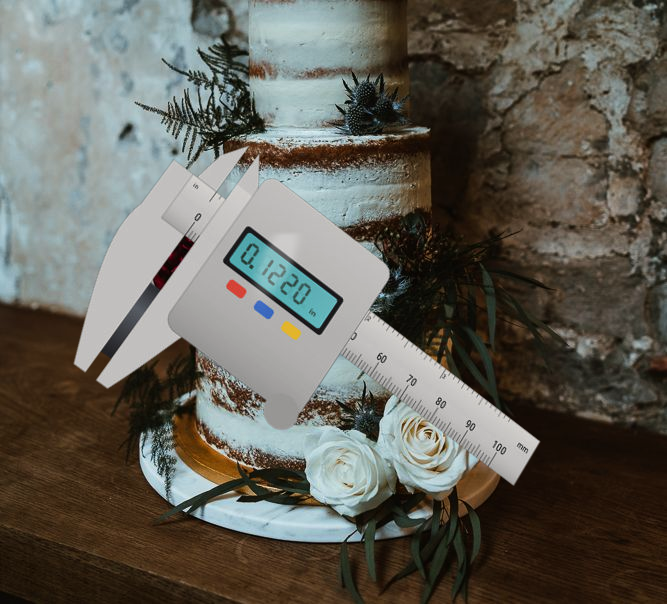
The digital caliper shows 0.1220 in
